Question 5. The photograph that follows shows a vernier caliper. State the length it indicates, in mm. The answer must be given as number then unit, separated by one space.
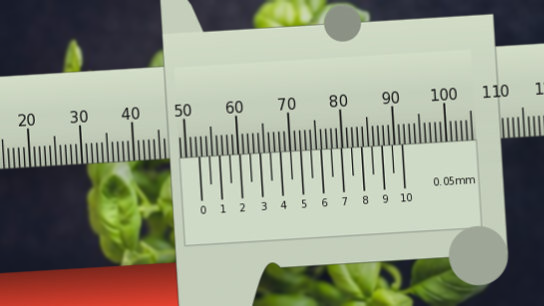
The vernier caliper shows 52.5 mm
